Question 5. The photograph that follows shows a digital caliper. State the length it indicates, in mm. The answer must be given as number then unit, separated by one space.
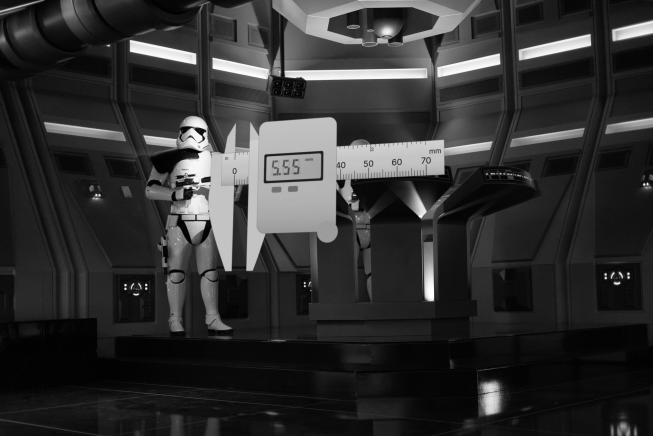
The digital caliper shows 5.55 mm
